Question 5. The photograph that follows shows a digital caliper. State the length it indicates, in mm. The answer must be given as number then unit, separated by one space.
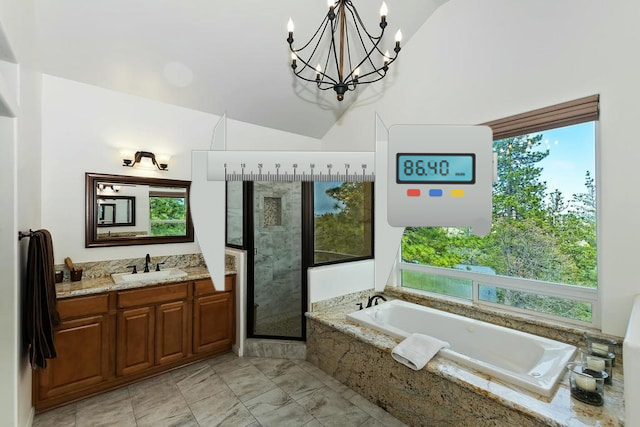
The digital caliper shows 86.40 mm
